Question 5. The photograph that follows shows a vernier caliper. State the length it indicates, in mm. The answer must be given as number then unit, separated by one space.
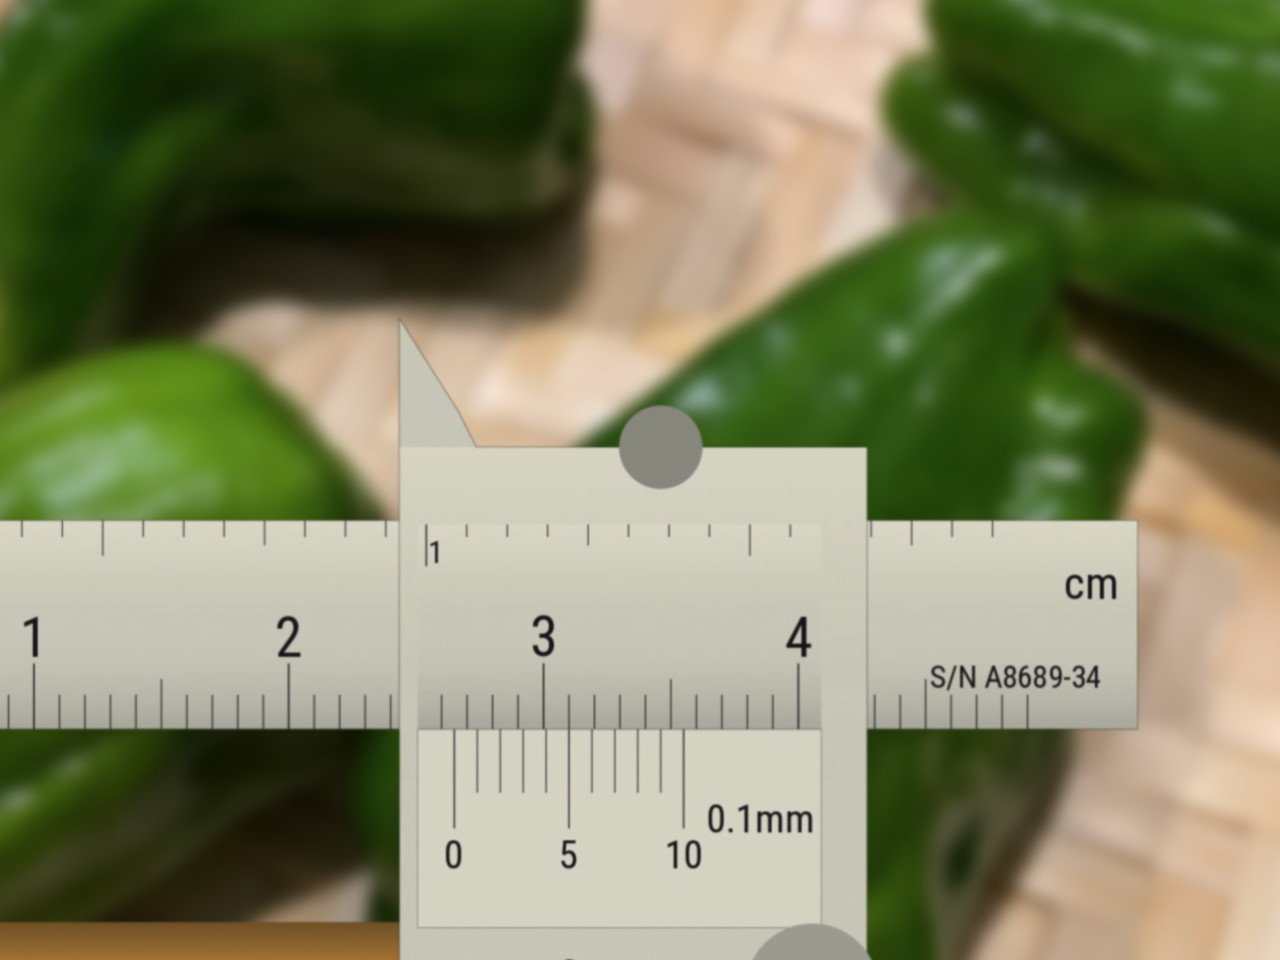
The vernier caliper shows 26.5 mm
